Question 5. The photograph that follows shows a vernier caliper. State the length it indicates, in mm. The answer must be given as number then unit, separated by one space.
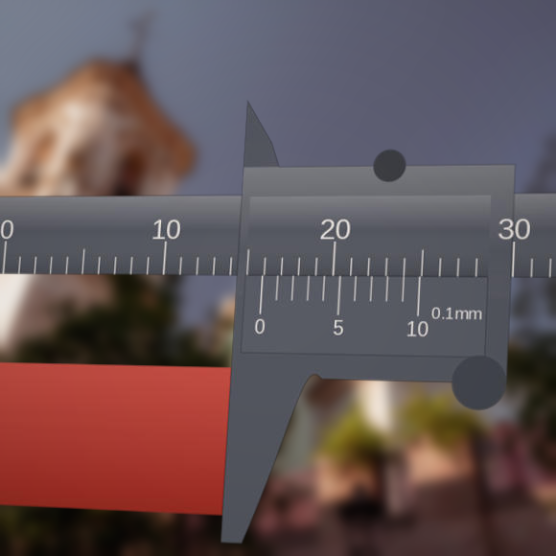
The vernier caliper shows 15.9 mm
